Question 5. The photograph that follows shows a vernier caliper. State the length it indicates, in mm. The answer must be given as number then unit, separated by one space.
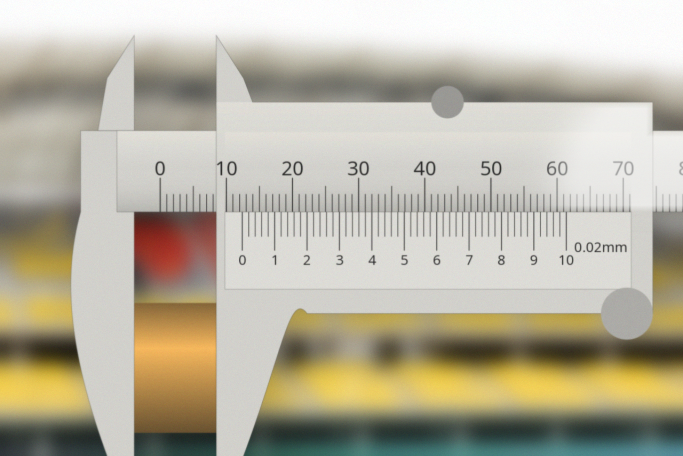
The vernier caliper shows 12.4 mm
